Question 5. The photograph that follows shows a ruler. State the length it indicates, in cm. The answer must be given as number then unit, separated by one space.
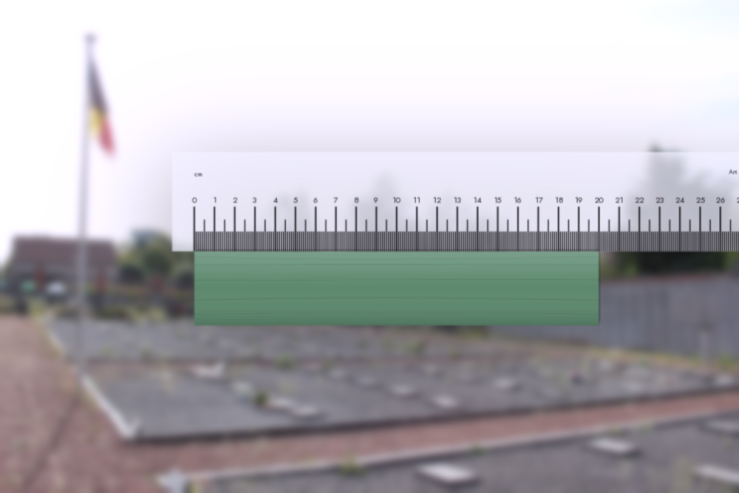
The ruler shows 20 cm
